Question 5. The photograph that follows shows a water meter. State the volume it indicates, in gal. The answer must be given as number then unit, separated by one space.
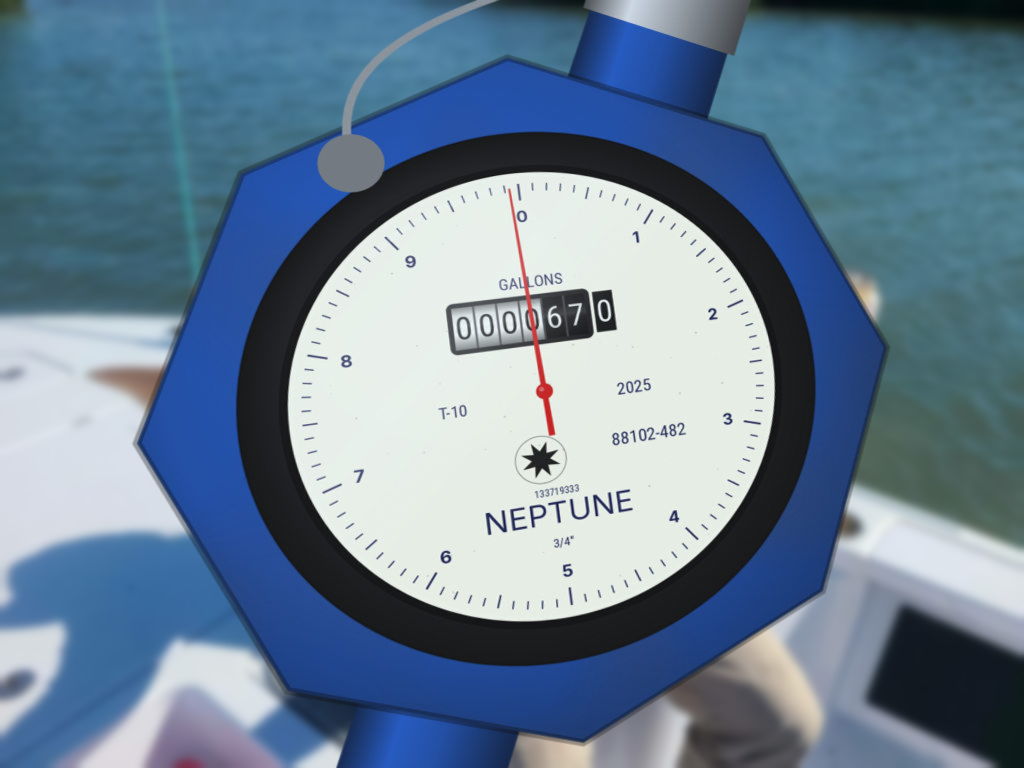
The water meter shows 669.9 gal
